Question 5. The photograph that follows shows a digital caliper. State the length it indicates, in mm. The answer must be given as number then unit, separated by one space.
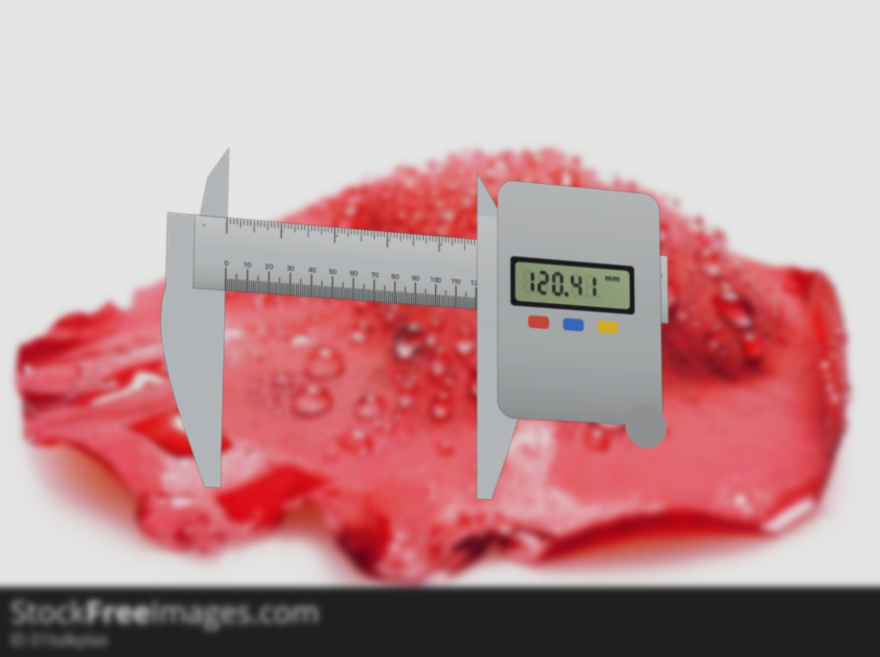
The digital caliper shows 120.41 mm
